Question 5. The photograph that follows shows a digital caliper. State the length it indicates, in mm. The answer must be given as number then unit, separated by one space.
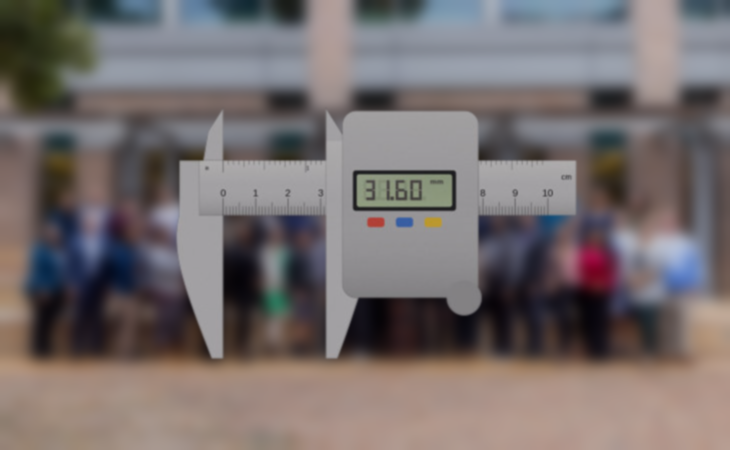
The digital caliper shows 31.60 mm
